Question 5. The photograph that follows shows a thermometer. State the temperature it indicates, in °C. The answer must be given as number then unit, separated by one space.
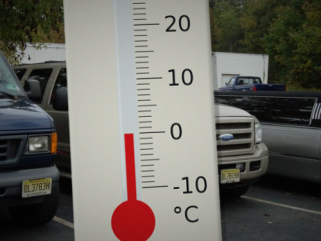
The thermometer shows 0 °C
